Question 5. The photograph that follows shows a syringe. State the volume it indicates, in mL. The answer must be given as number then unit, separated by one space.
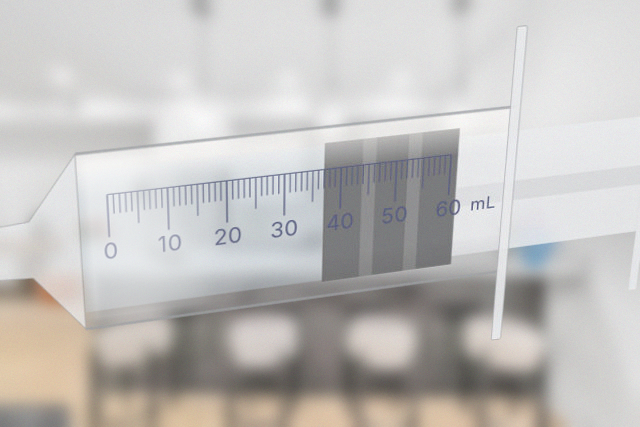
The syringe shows 37 mL
